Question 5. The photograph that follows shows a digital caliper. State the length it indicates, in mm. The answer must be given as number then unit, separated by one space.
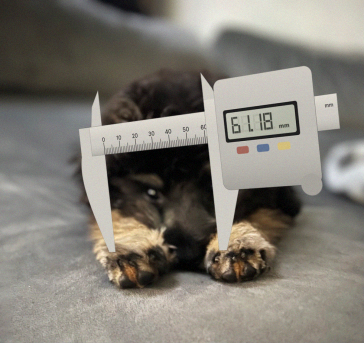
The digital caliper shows 61.18 mm
